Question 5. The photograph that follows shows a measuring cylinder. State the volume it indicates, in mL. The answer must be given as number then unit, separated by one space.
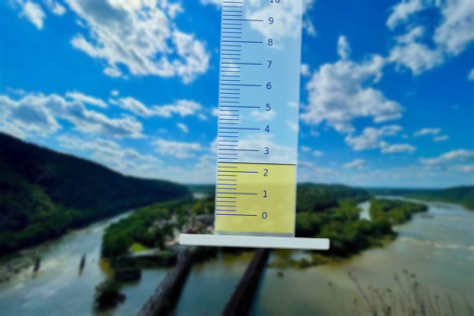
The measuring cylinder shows 2.4 mL
